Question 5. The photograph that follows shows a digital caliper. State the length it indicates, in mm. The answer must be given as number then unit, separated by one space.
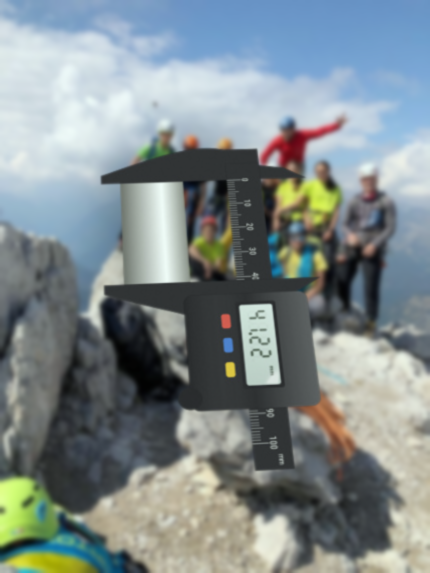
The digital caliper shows 41.22 mm
